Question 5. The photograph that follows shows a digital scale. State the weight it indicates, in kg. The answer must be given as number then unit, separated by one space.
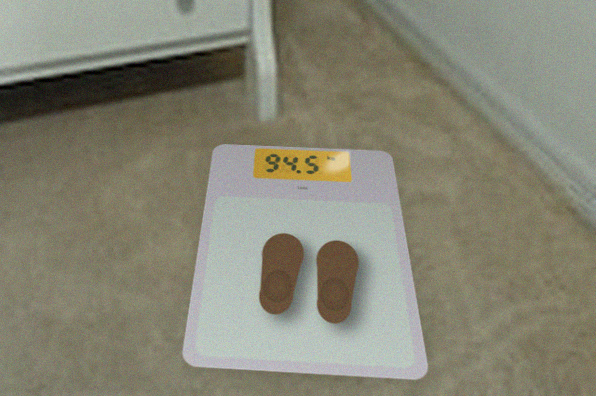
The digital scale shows 94.5 kg
